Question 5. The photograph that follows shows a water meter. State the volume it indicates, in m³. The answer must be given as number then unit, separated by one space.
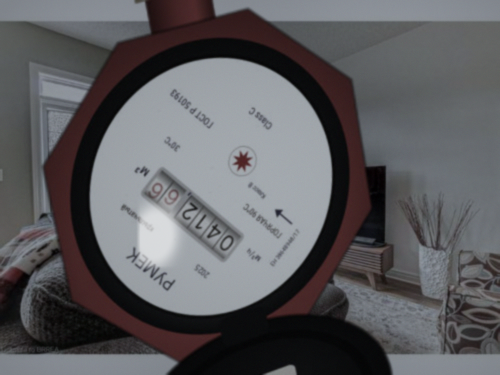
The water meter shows 412.66 m³
